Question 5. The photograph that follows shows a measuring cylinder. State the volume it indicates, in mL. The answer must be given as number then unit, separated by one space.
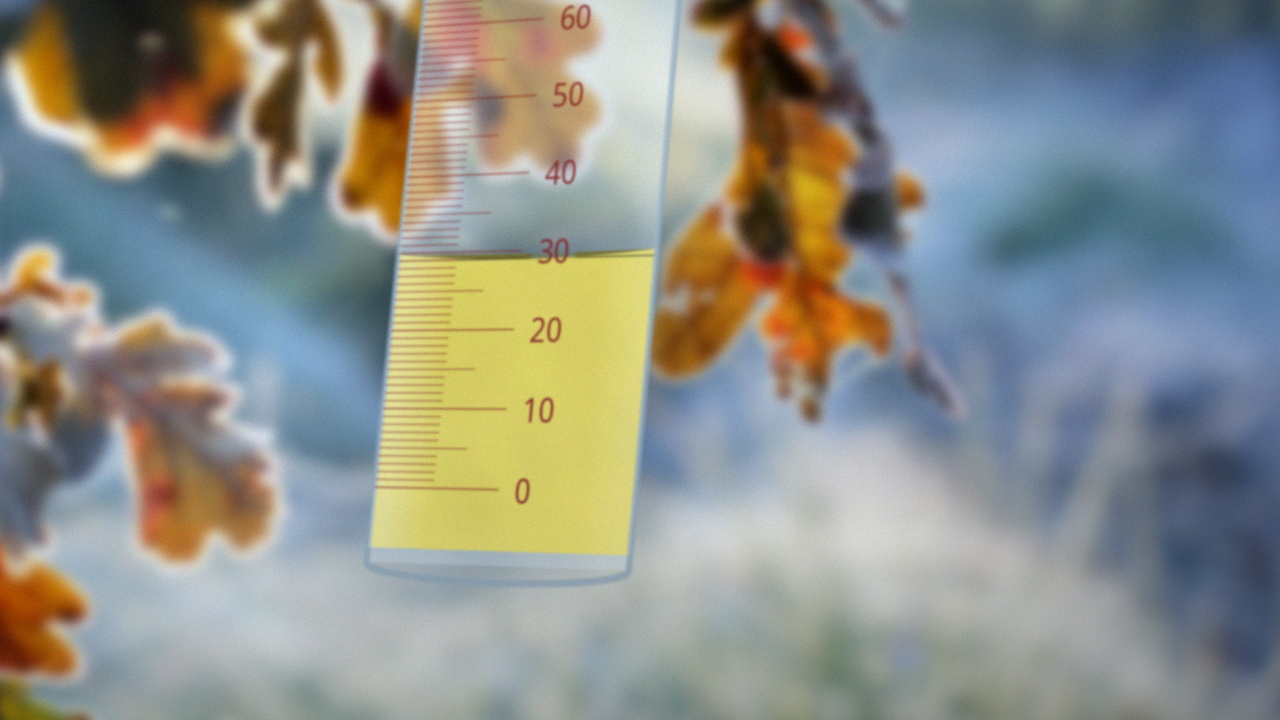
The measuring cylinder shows 29 mL
